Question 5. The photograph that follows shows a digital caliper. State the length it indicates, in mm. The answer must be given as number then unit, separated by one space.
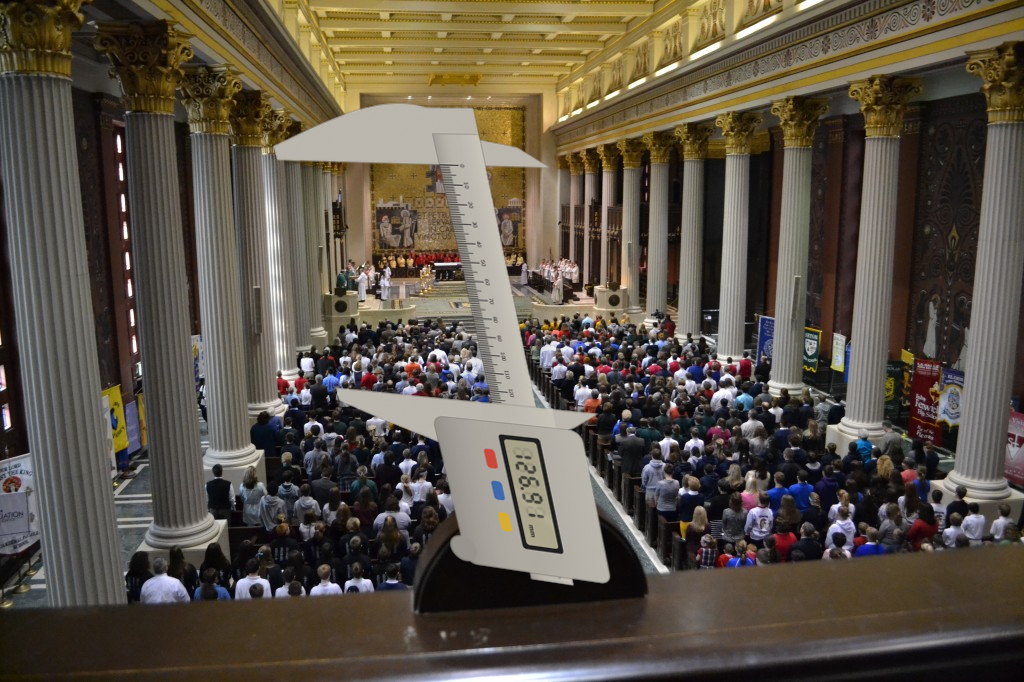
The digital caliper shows 126.91 mm
